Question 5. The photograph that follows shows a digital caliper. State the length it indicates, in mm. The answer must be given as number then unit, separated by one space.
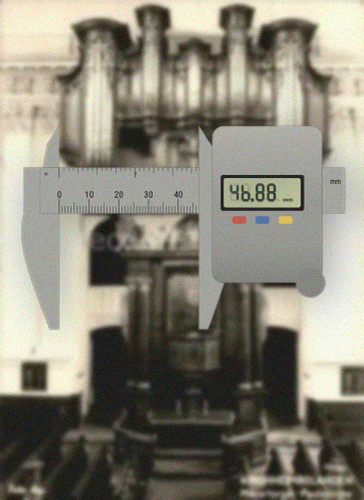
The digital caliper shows 46.88 mm
